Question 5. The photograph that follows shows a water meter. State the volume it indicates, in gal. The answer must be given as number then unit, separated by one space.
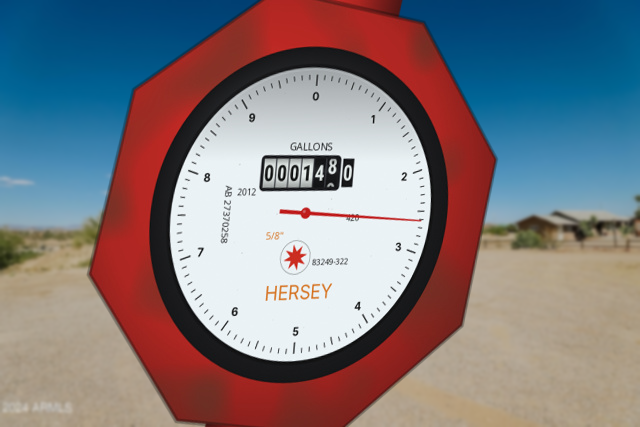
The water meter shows 1482.6 gal
